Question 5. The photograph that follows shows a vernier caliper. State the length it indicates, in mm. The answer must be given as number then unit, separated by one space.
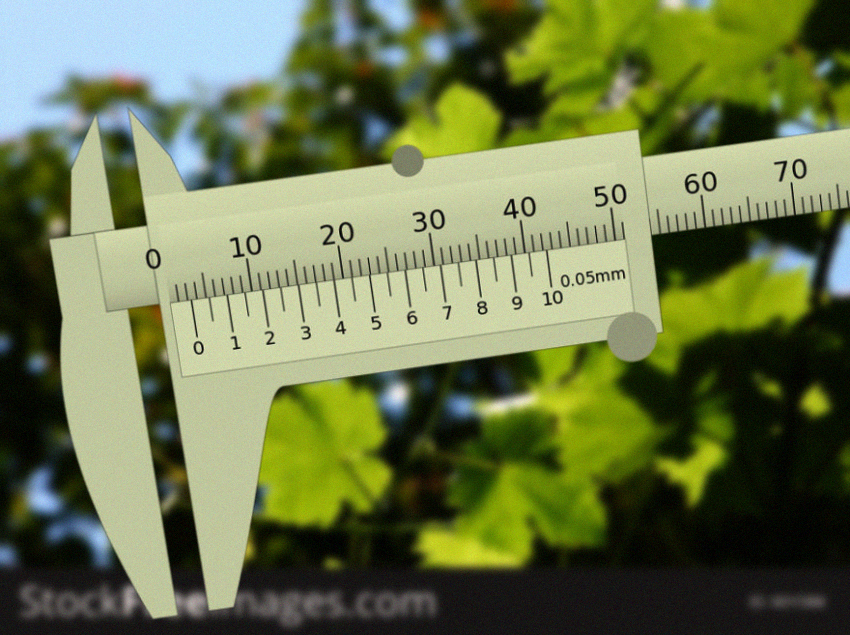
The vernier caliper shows 3.4 mm
